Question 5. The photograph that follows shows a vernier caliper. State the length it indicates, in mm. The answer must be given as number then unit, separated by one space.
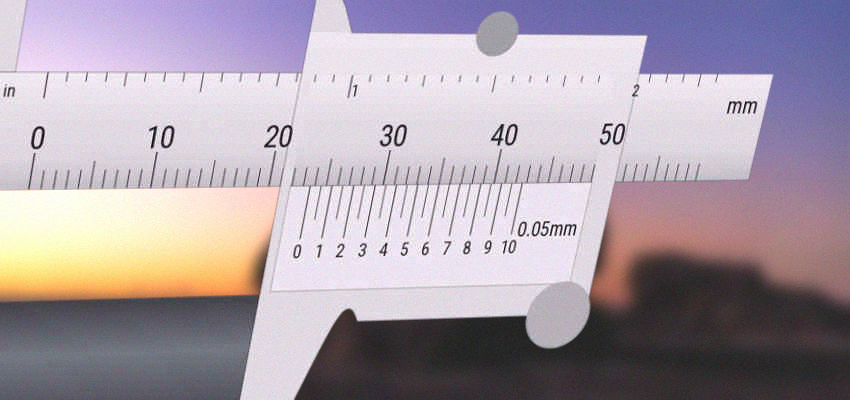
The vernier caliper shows 23.6 mm
